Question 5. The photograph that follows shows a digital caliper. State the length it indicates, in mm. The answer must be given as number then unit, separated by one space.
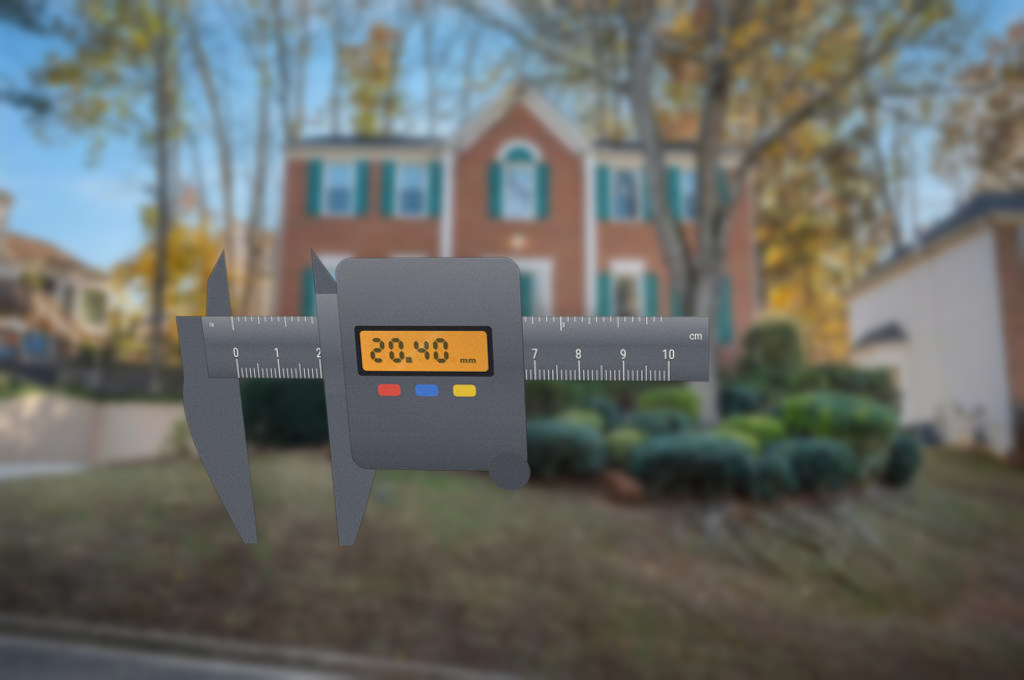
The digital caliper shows 20.40 mm
